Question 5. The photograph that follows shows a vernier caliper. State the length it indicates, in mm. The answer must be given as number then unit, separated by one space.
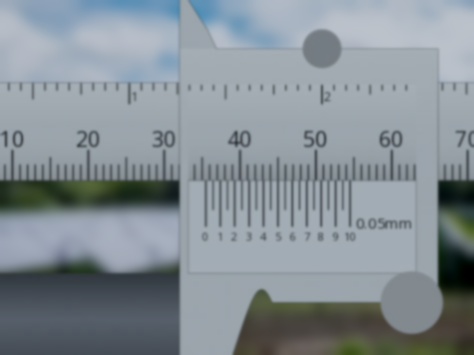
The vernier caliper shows 35.5 mm
